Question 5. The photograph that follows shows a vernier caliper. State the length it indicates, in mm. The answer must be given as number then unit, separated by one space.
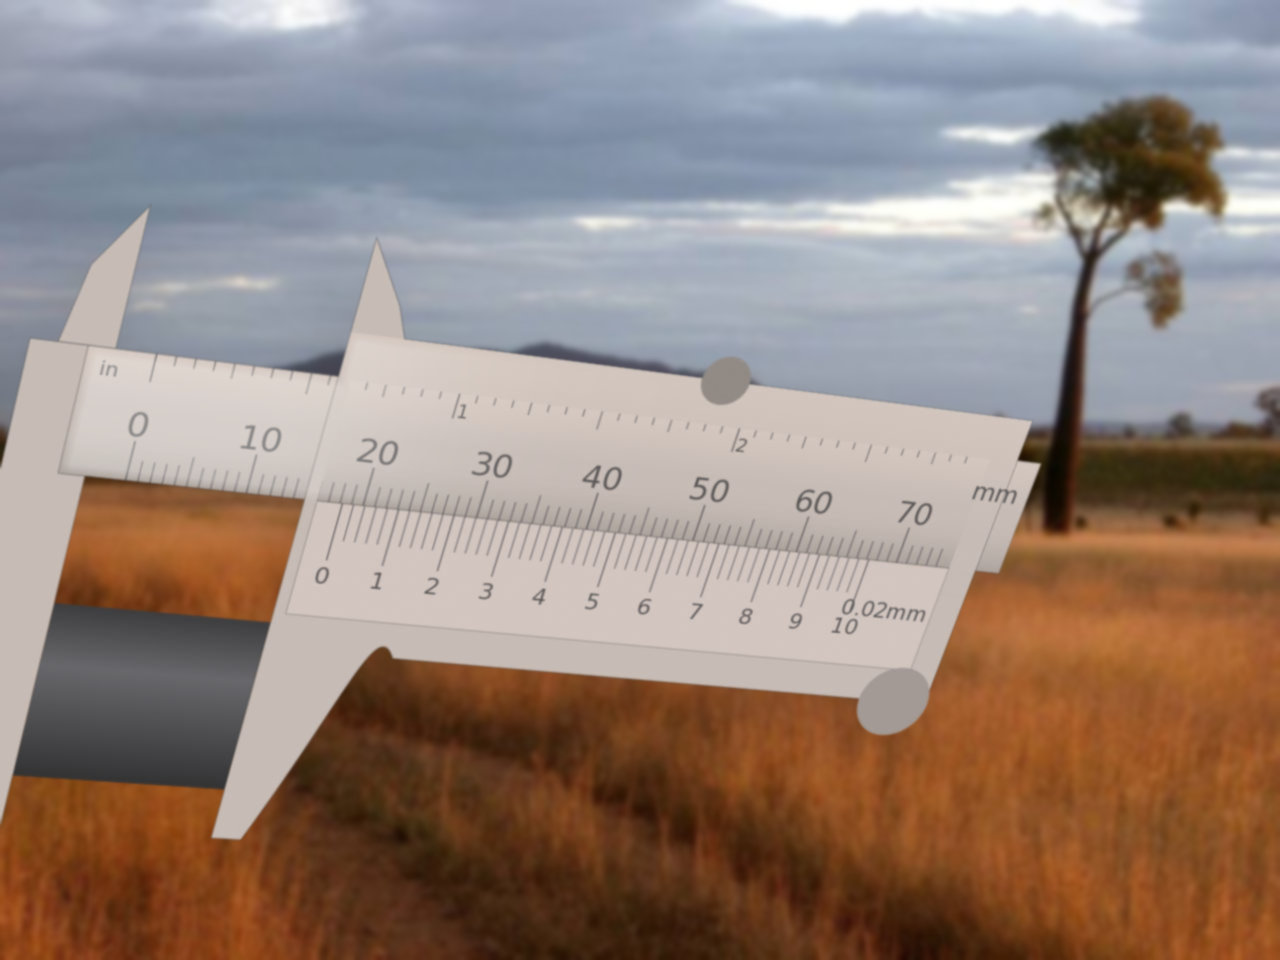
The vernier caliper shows 18.2 mm
